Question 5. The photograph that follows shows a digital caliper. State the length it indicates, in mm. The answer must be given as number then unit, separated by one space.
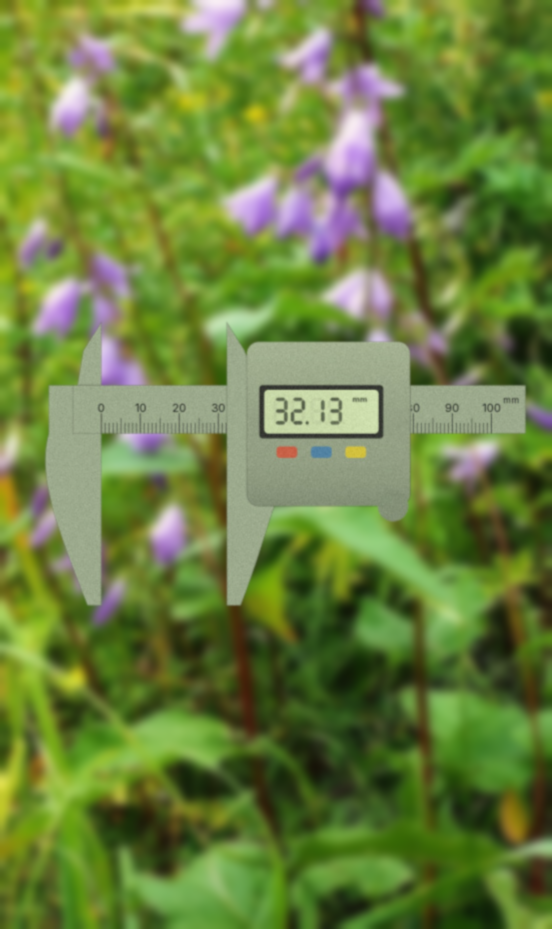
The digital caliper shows 32.13 mm
